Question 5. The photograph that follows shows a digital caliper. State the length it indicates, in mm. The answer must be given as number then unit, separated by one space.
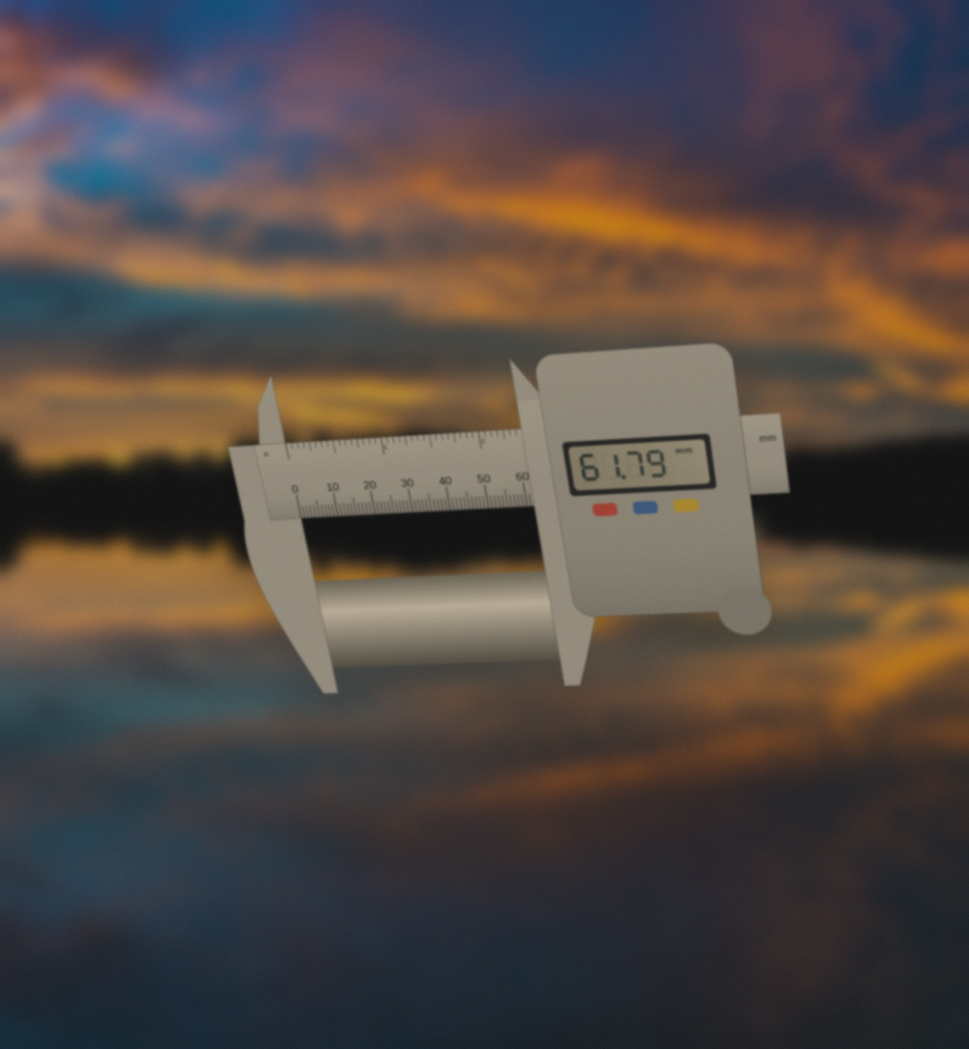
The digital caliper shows 61.79 mm
